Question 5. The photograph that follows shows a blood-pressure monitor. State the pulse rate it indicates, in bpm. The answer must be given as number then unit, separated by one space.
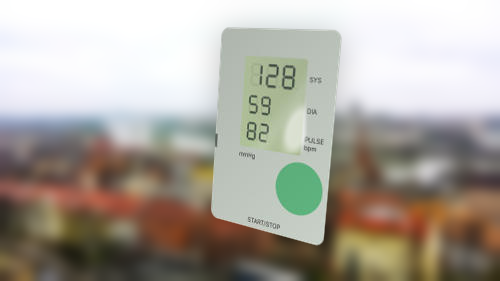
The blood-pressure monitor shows 82 bpm
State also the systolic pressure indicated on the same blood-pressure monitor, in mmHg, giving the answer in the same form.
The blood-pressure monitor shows 128 mmHg
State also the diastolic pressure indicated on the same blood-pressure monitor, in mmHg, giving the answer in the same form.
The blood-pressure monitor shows 59 mmHg
